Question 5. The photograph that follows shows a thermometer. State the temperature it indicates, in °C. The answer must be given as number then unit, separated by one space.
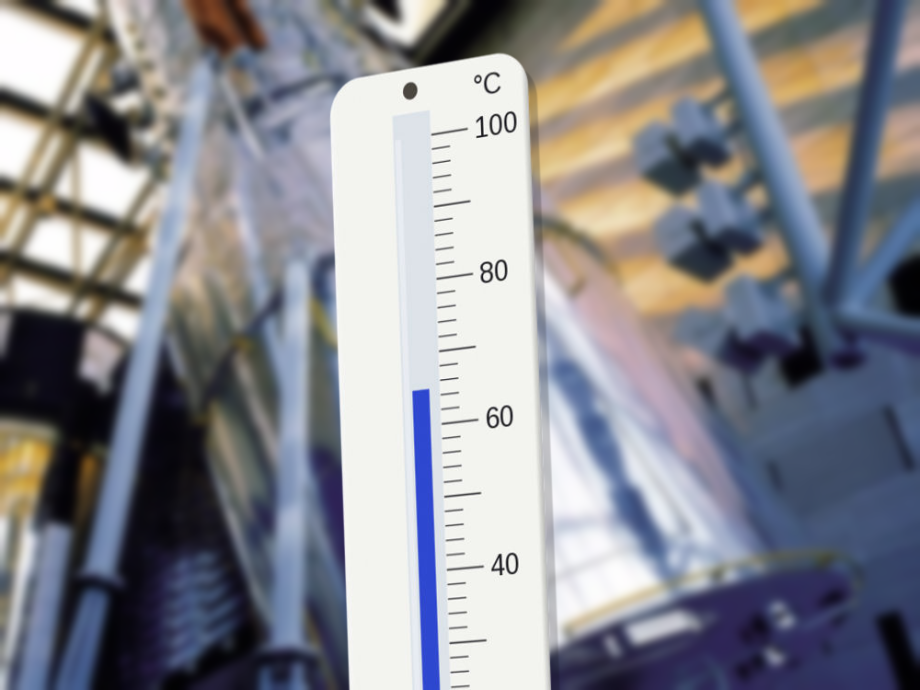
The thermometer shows 65 °C
